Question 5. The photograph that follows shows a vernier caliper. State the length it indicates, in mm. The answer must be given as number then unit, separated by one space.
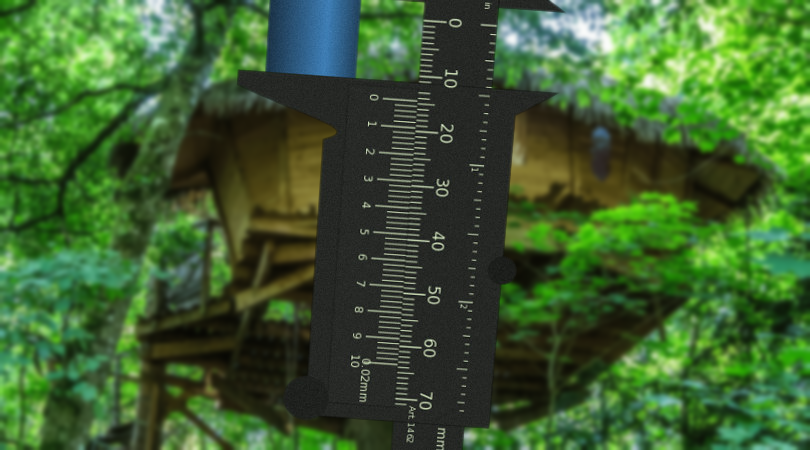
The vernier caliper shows 14.5 mm
